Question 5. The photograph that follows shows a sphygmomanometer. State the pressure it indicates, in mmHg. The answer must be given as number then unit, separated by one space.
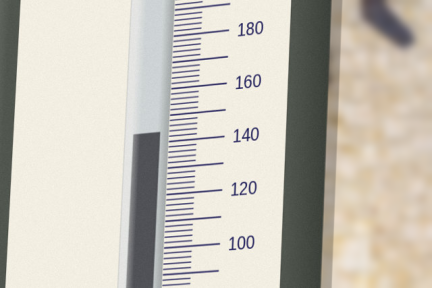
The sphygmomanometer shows 144 mmHg
